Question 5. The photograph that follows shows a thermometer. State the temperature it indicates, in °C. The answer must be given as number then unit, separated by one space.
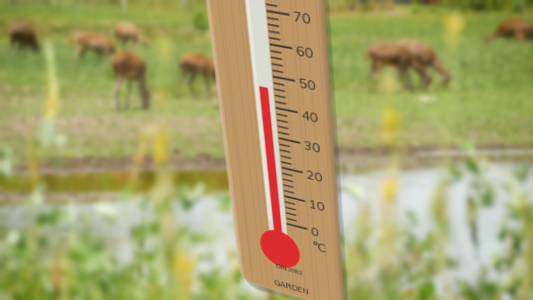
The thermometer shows 46 °C
